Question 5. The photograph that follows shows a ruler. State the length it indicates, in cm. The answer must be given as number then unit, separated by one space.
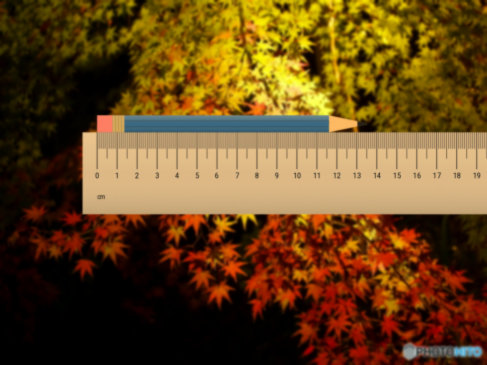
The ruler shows 13.5 cm
